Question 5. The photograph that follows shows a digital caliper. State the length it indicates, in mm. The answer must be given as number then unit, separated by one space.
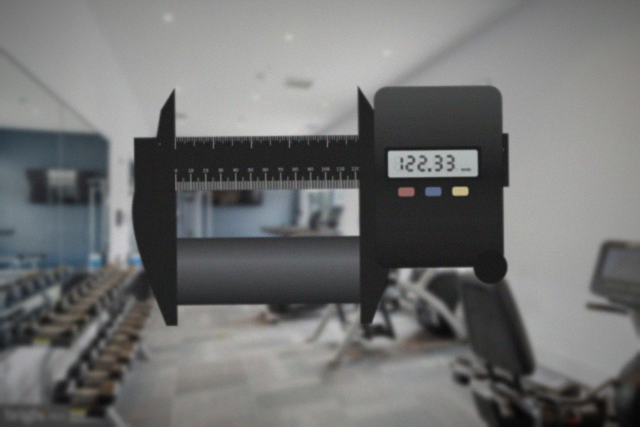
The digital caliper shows 122.33 mm
